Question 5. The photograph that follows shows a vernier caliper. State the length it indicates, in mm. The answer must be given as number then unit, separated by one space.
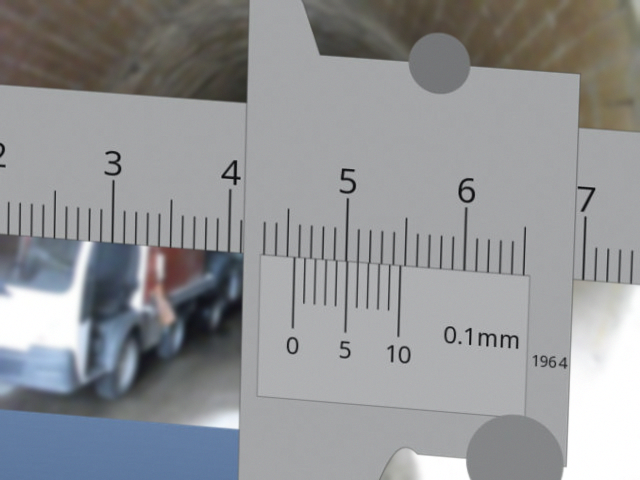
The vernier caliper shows 45.6 mm
